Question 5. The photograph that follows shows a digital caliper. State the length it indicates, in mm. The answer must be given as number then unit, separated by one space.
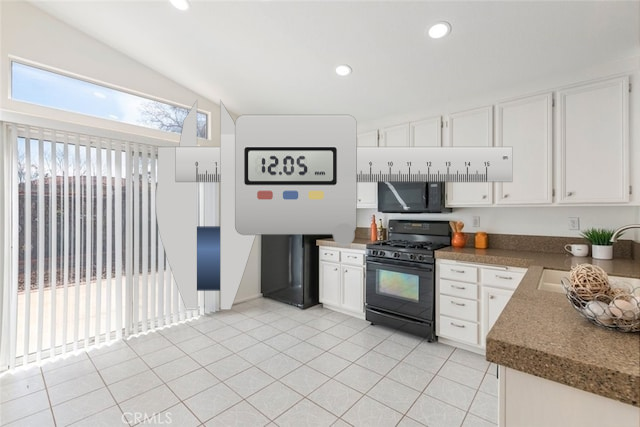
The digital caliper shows 12.05 mm
